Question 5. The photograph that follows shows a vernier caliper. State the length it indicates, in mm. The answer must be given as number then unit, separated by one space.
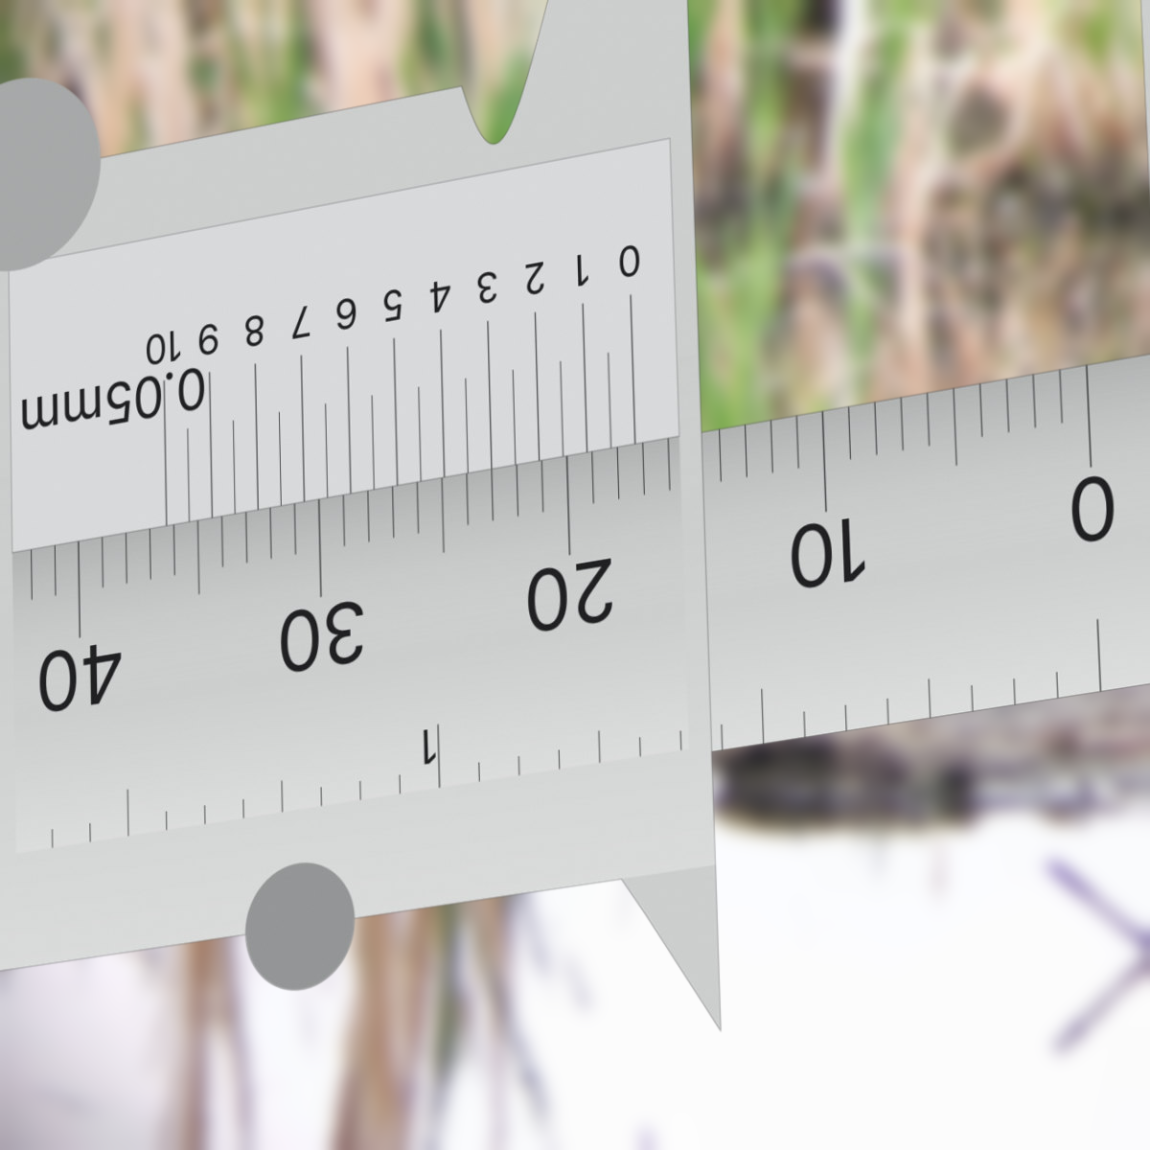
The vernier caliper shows 17.30 mm
